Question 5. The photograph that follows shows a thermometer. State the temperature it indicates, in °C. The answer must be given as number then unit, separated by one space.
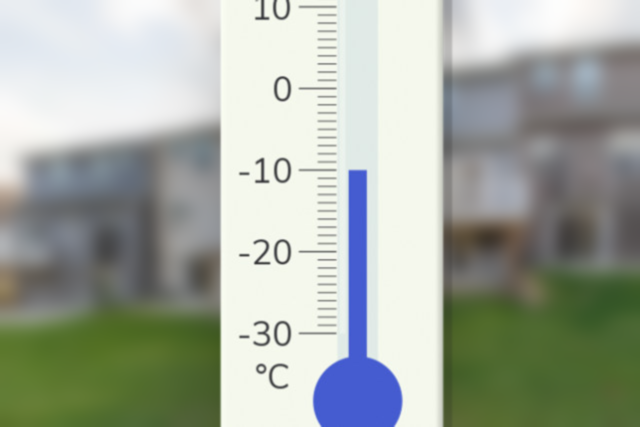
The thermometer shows -10 °C
